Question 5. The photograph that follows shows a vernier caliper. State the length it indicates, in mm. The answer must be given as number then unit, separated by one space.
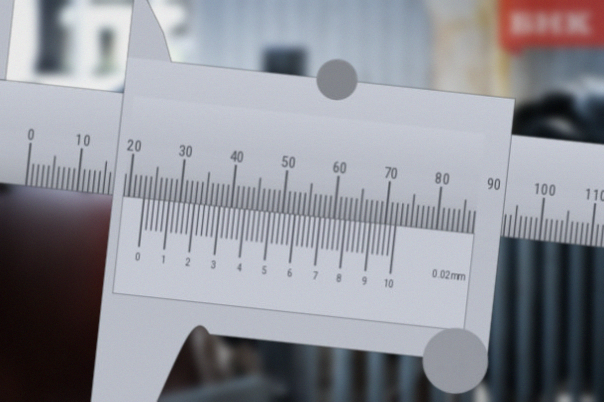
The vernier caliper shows 23.0 mm
